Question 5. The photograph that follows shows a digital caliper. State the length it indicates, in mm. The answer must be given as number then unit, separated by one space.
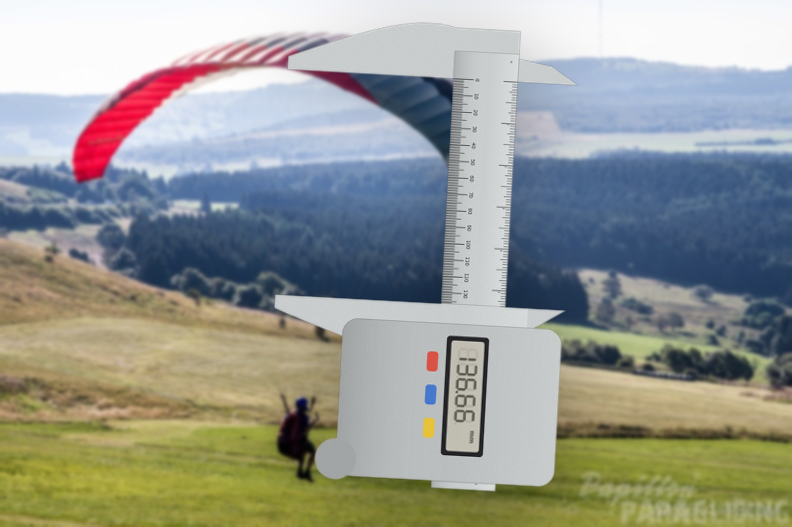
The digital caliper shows 136.66 mm
